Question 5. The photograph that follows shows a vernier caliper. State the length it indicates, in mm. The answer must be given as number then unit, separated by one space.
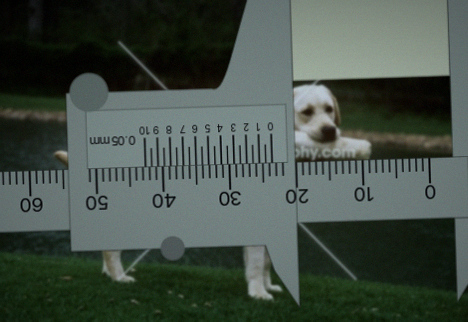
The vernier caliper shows 23.6 mm
